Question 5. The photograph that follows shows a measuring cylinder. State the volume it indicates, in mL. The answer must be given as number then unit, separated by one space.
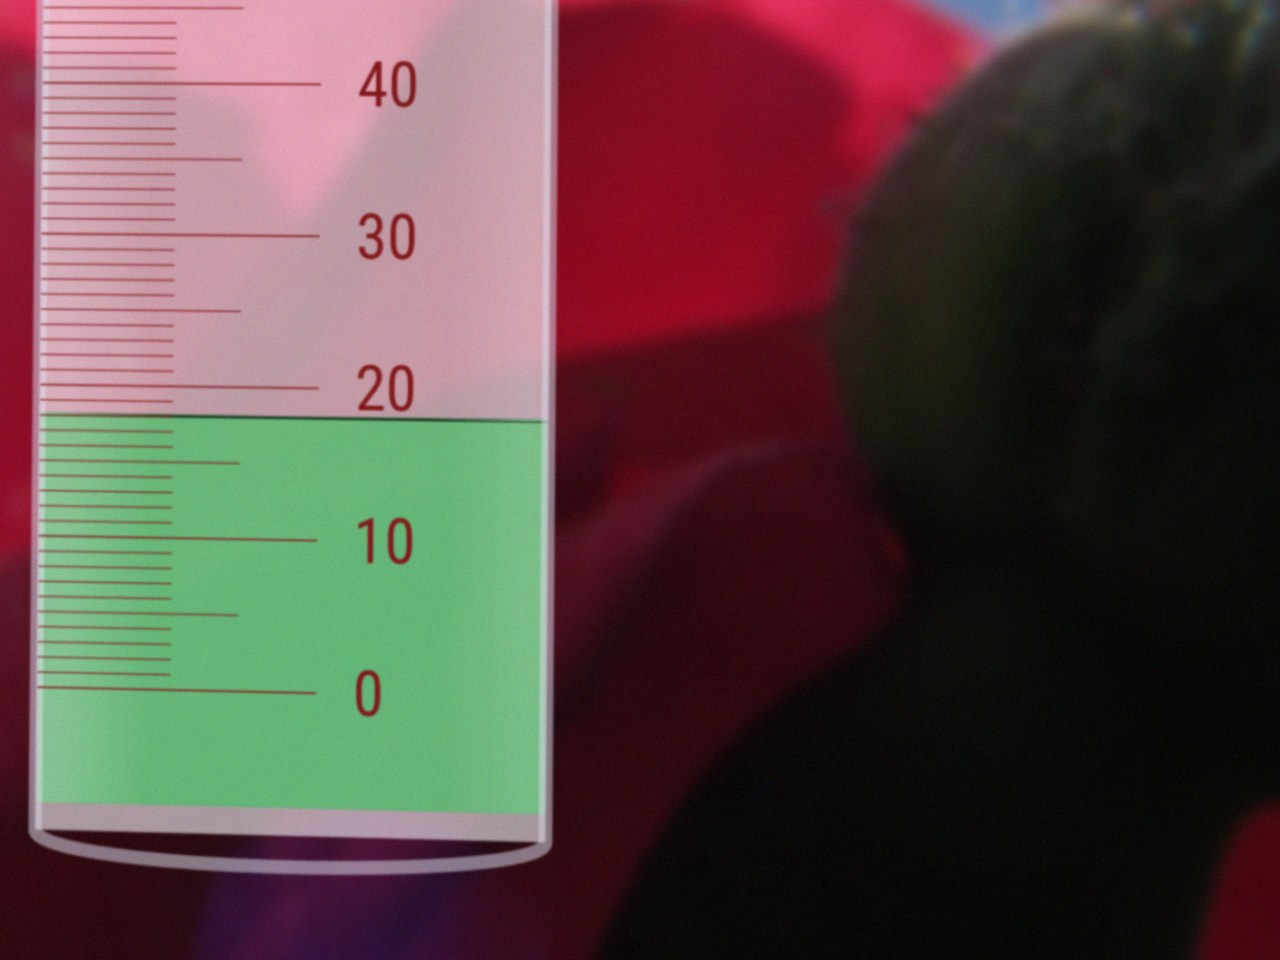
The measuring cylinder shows 18 mL
